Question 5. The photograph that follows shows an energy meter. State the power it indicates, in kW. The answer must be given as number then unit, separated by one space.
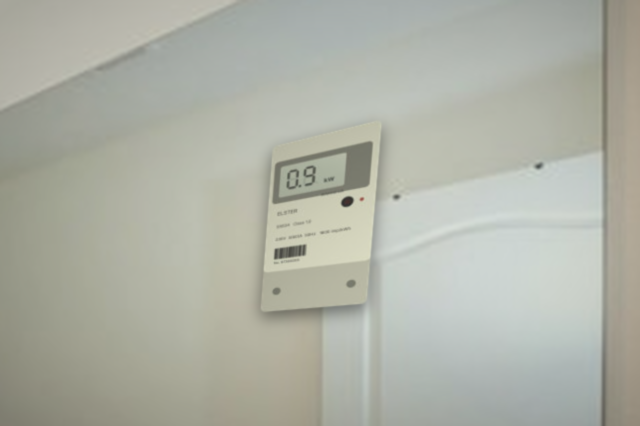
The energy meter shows 0.9 kW
